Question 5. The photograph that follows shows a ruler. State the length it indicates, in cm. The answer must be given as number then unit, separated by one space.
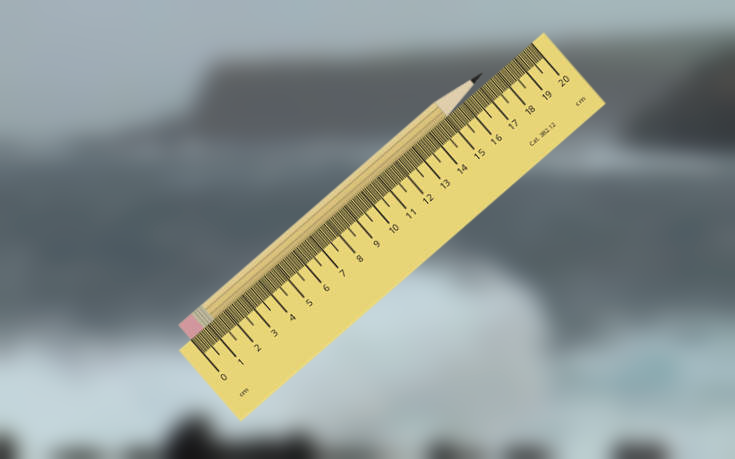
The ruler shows 17.5 cm
